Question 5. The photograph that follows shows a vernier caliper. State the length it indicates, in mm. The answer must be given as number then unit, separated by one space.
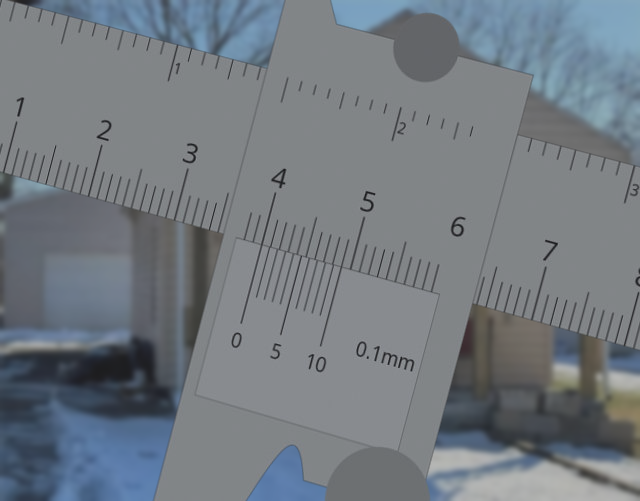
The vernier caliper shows 40.0 mm
